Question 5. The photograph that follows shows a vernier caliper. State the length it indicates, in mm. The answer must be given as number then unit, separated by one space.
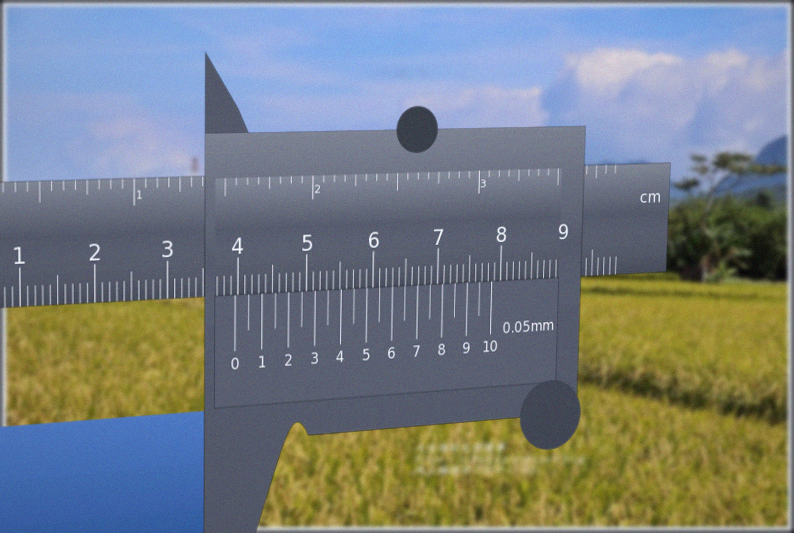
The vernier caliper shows 39.6 mm
